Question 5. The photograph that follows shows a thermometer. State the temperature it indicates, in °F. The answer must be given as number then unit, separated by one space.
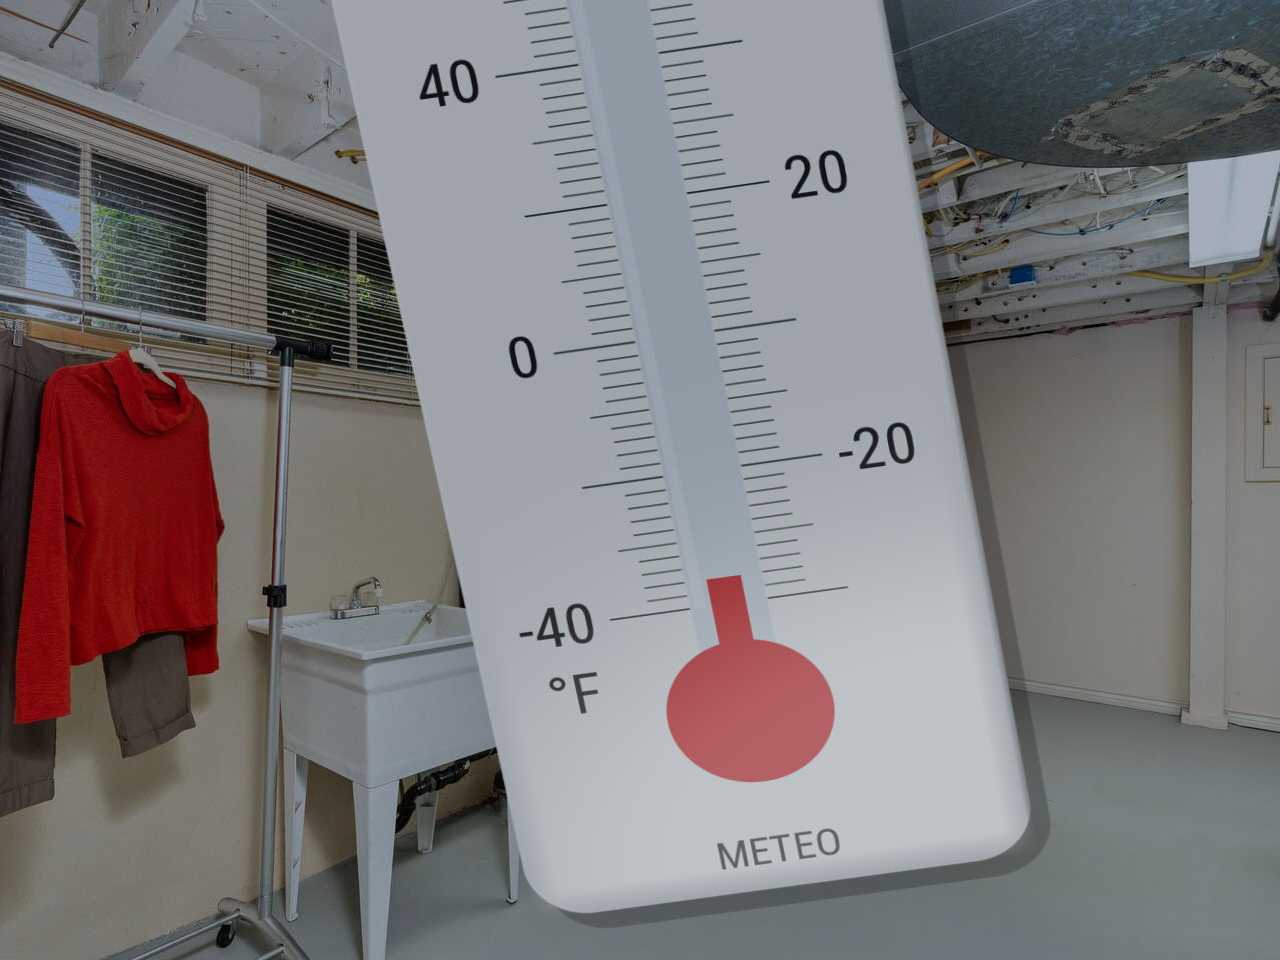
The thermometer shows -36 °F
